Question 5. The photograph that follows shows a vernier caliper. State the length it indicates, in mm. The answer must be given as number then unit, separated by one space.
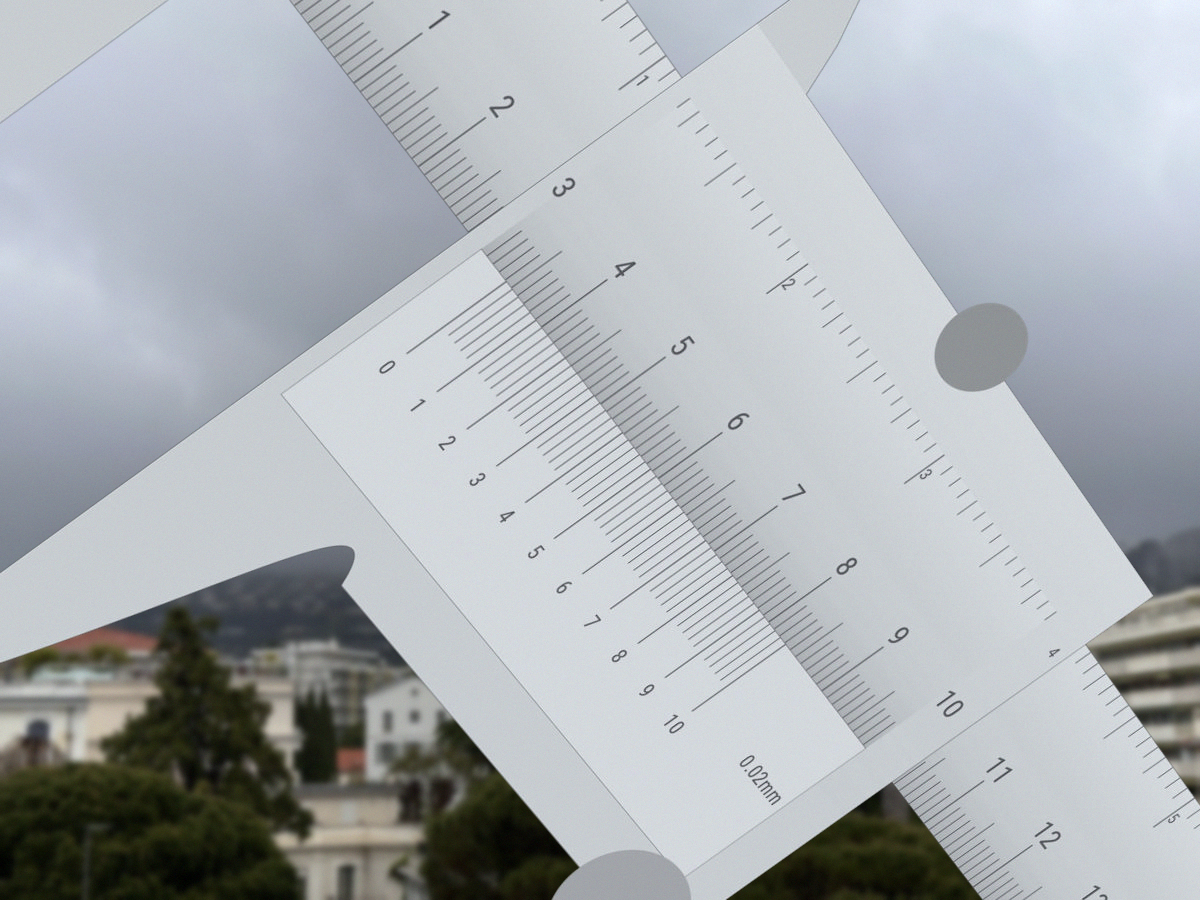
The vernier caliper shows 34.2 mm
